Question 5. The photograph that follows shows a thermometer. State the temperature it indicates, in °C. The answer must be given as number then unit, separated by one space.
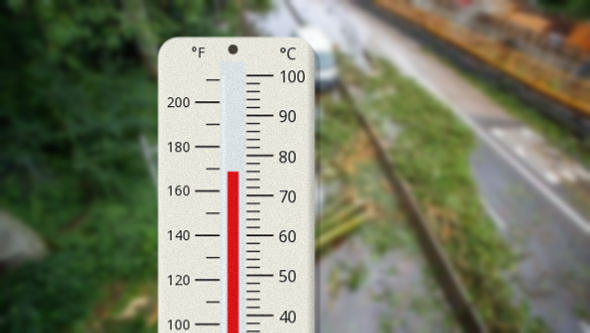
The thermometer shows 76 °C
